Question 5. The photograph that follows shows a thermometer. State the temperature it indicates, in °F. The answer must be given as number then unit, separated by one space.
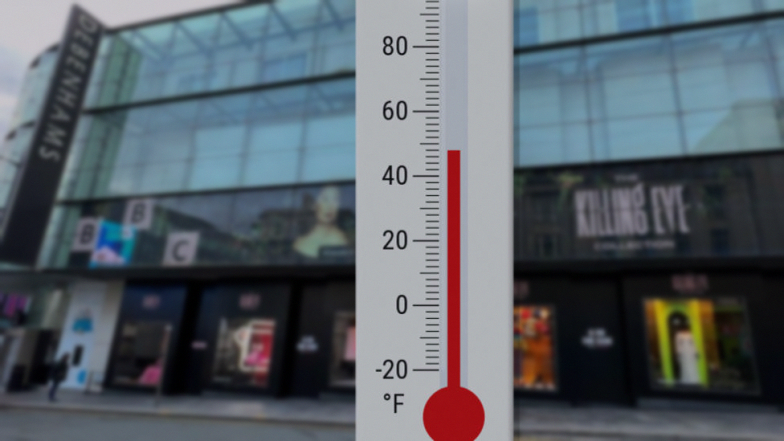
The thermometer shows 48 °F
